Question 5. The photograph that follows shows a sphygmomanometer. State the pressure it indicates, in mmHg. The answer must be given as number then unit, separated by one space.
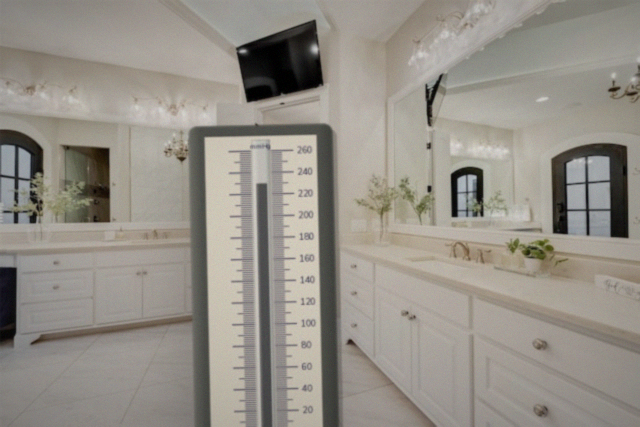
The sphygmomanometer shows 230 mmHg
